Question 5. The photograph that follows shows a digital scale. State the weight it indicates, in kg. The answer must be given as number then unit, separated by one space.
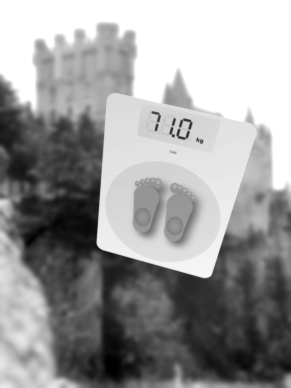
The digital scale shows 71.0 kg
